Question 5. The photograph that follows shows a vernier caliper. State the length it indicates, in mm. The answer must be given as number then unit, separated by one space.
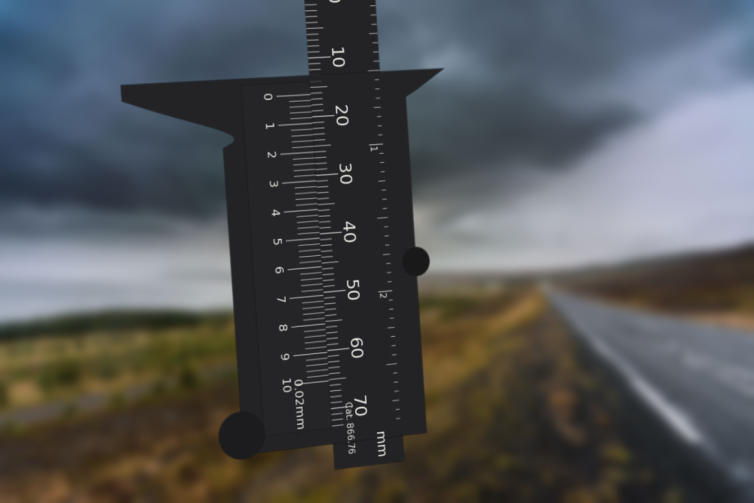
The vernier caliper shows 16.2 mm
